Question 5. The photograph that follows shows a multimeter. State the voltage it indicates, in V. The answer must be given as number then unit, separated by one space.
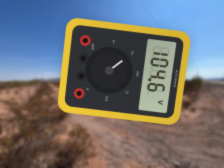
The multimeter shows 104.6 V
